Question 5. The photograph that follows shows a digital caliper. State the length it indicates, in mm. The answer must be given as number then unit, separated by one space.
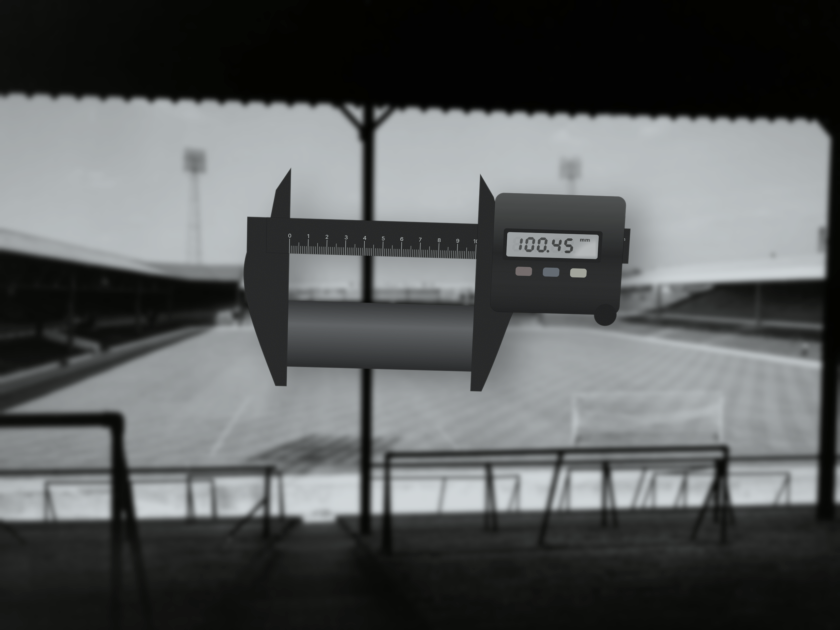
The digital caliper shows 100.45 mm
